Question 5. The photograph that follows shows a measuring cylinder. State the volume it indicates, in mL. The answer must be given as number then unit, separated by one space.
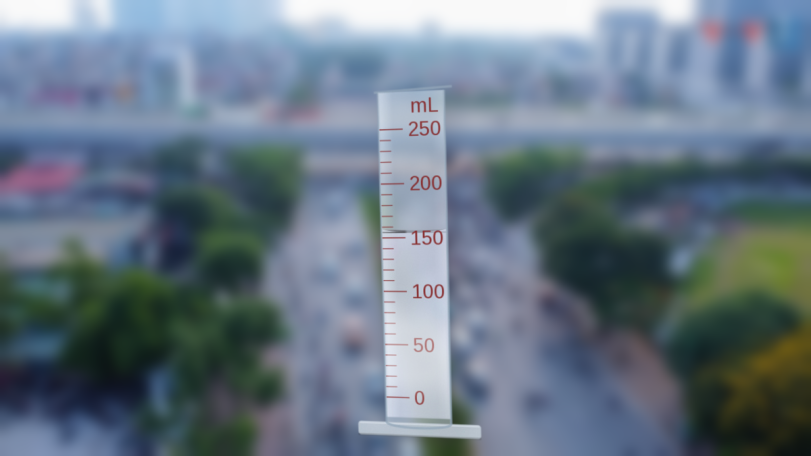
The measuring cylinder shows 155 mL
